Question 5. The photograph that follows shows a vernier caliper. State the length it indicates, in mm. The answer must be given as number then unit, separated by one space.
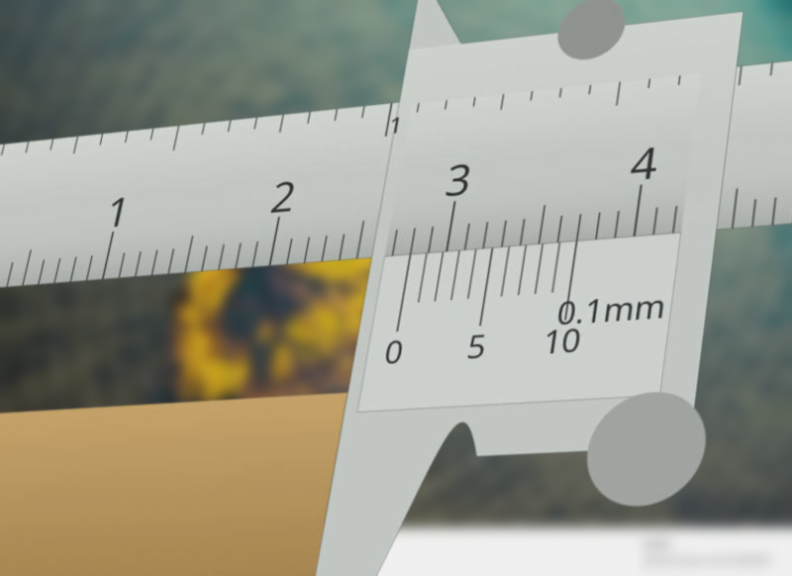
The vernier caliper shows 28.0 mm
